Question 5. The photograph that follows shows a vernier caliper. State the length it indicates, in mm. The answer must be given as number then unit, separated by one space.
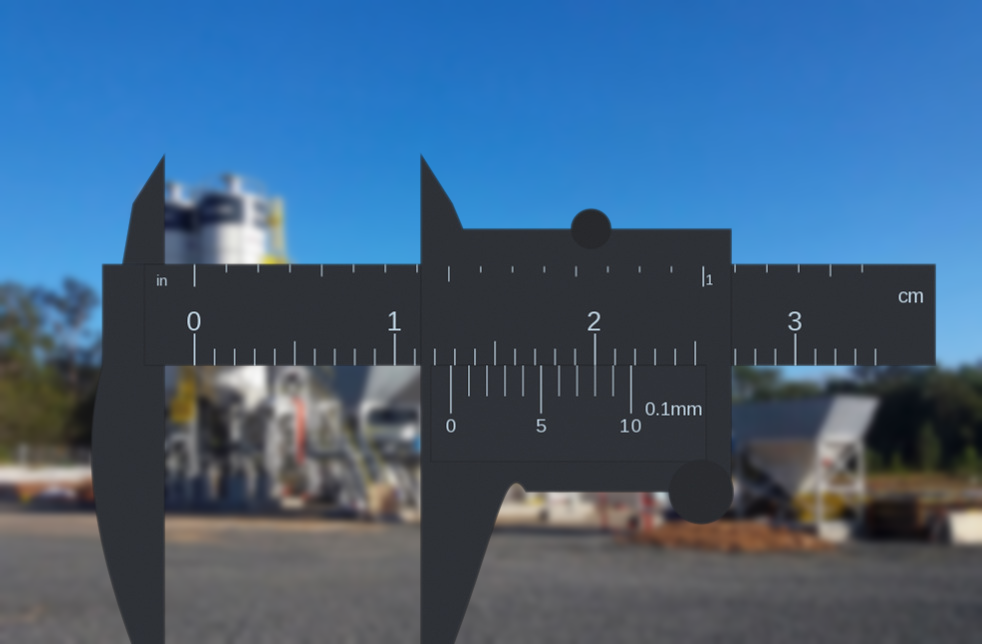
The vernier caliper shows 12.8 mm
